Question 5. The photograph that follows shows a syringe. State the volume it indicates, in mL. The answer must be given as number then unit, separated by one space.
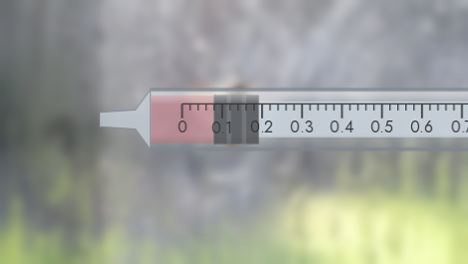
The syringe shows 0.08 mL
